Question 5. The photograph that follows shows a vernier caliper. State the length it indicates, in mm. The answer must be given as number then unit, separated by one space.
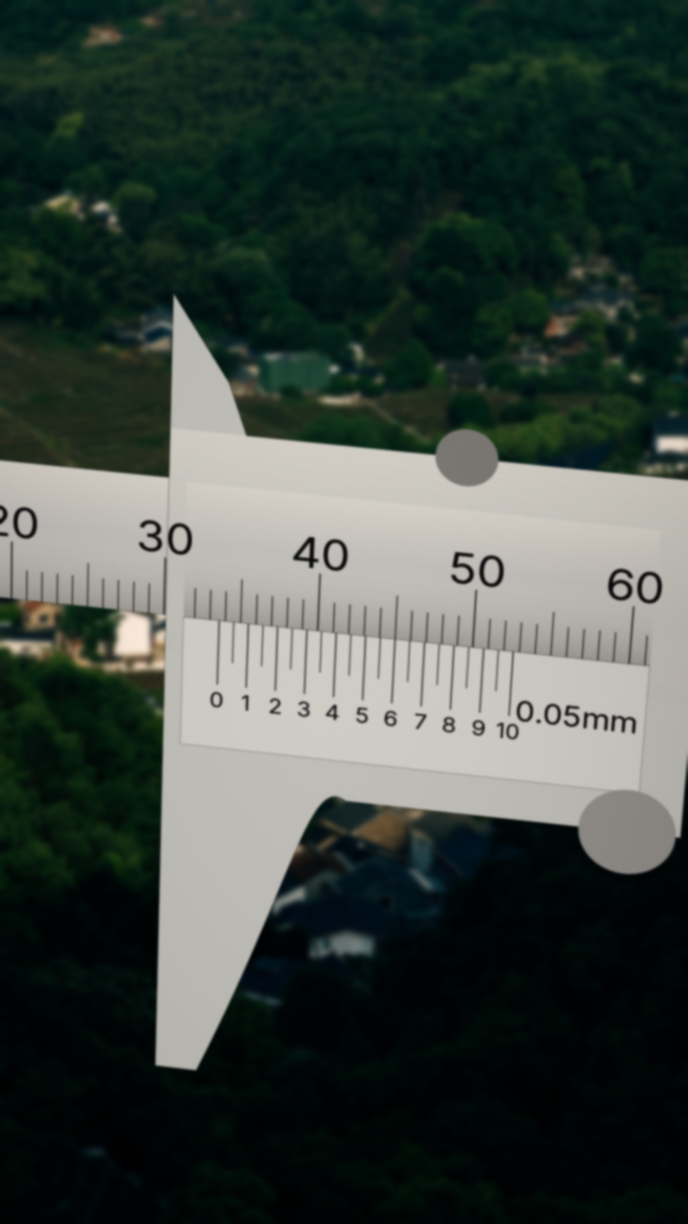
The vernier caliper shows 33.6 mm
